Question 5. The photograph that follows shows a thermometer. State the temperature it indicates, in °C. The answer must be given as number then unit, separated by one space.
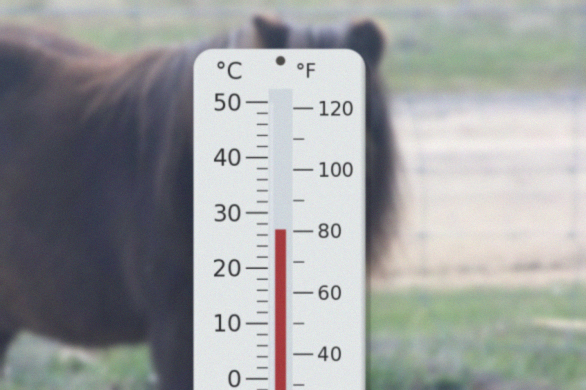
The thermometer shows 27 °C
